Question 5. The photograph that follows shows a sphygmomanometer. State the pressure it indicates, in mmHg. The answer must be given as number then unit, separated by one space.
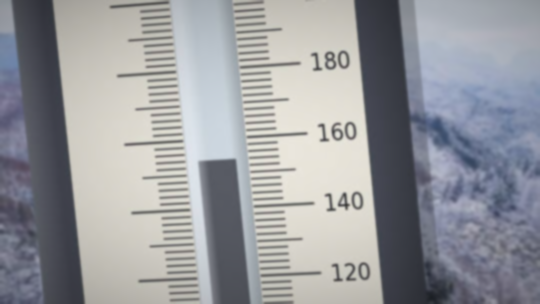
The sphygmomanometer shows 154 mmHg
